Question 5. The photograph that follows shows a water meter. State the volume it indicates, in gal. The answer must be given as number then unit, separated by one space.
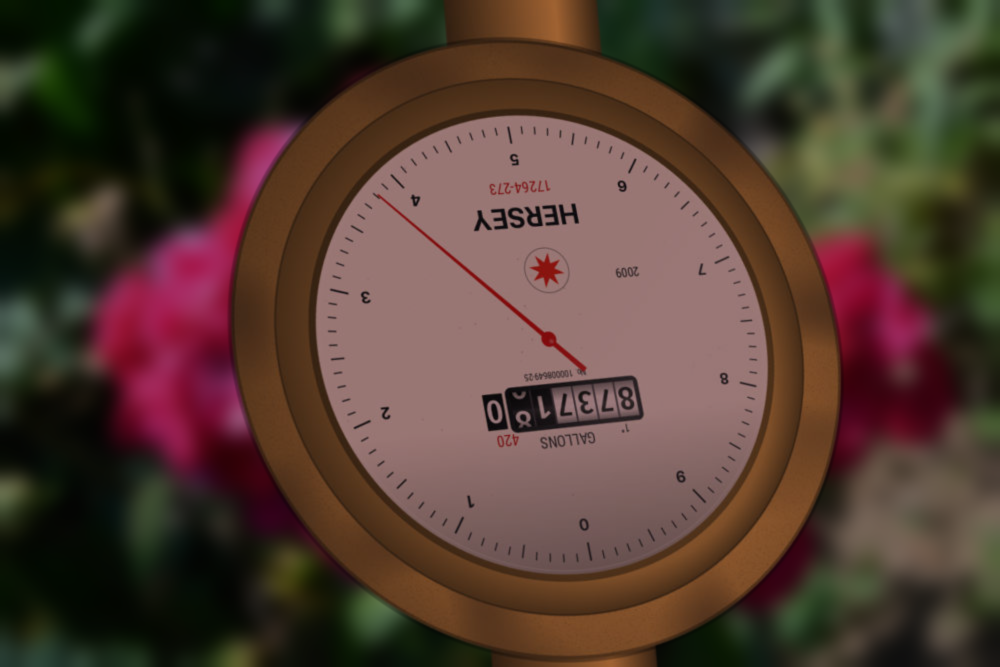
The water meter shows 8737183.8 gal
